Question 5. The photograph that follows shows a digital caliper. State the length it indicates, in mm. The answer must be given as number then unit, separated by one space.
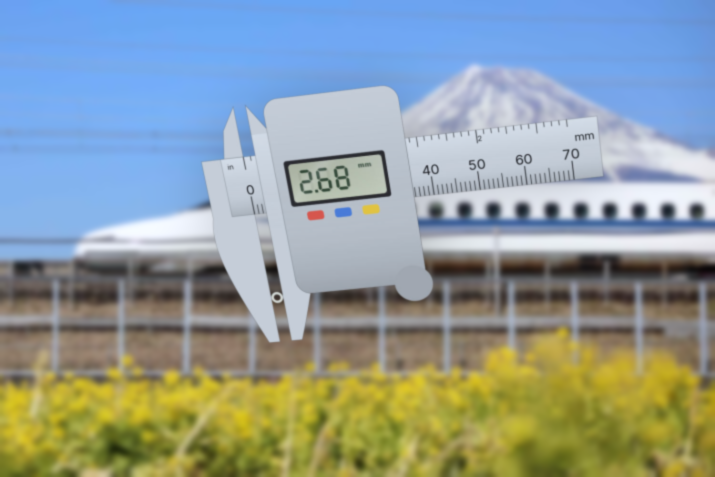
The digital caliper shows 2.68 mm
